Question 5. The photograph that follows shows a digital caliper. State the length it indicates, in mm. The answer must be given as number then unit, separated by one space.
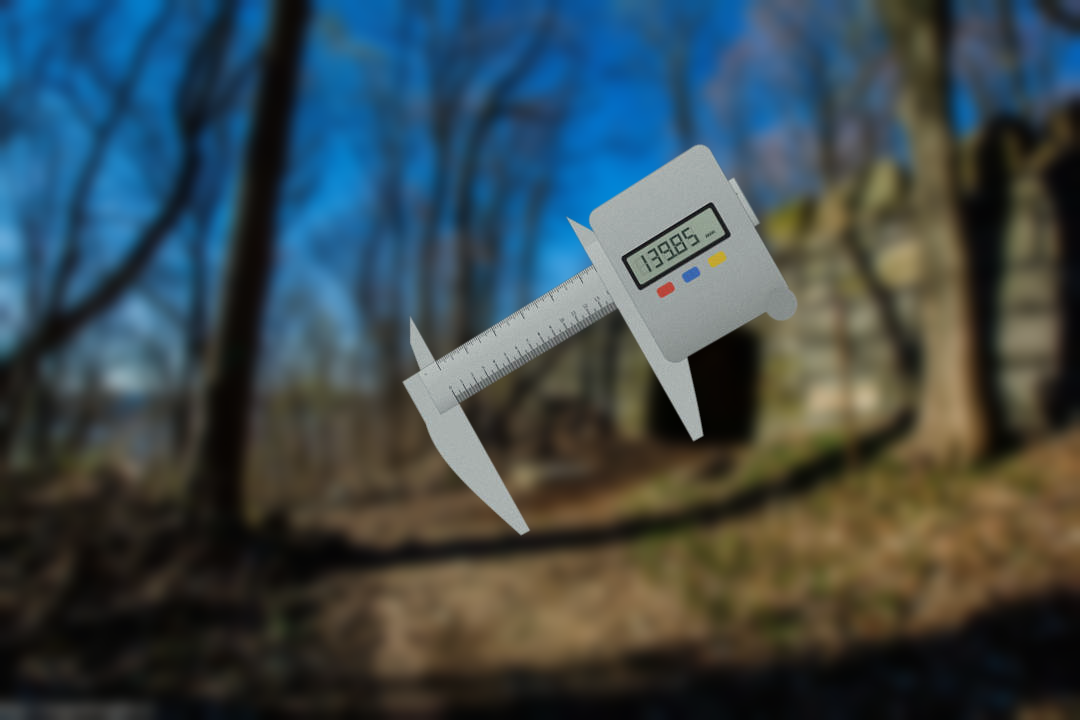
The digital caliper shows 139.85 mm
